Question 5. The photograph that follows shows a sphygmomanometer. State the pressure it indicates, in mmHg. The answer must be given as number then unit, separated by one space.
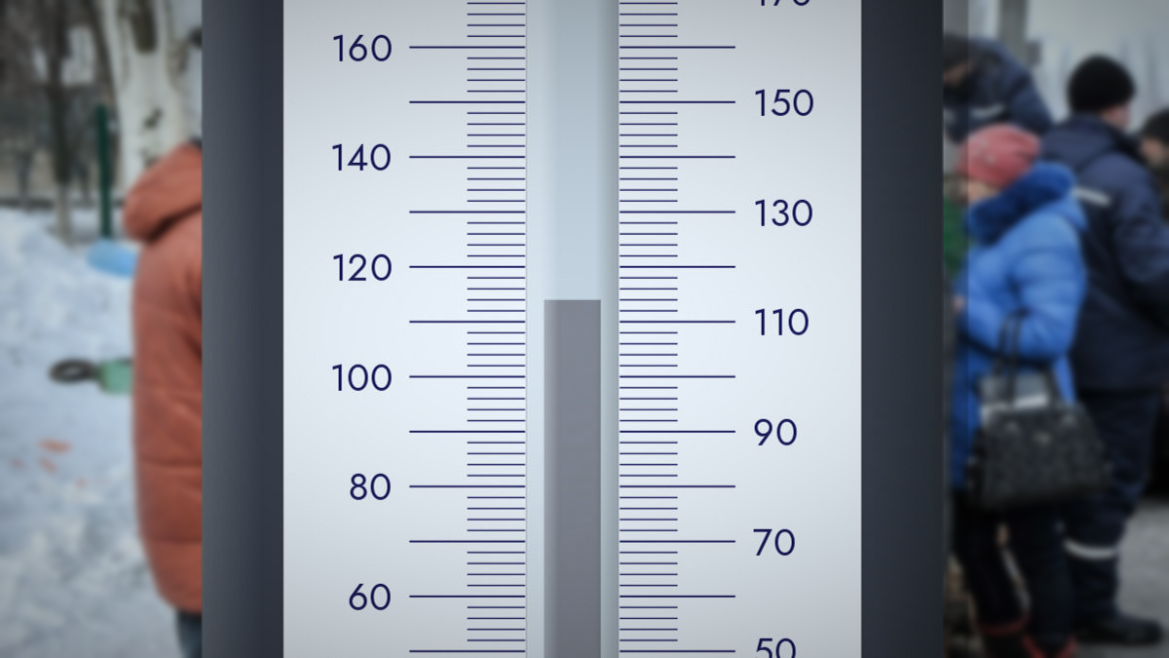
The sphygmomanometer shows 114 mmHg
